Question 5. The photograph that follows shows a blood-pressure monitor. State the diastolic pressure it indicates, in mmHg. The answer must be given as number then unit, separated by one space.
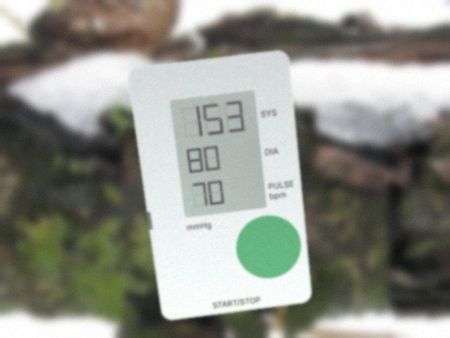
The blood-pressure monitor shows 80 mmHg
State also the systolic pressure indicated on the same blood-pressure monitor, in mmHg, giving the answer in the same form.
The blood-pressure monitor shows 153 mmHg
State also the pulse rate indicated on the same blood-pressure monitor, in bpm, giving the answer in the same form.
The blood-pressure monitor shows 70 bpm
